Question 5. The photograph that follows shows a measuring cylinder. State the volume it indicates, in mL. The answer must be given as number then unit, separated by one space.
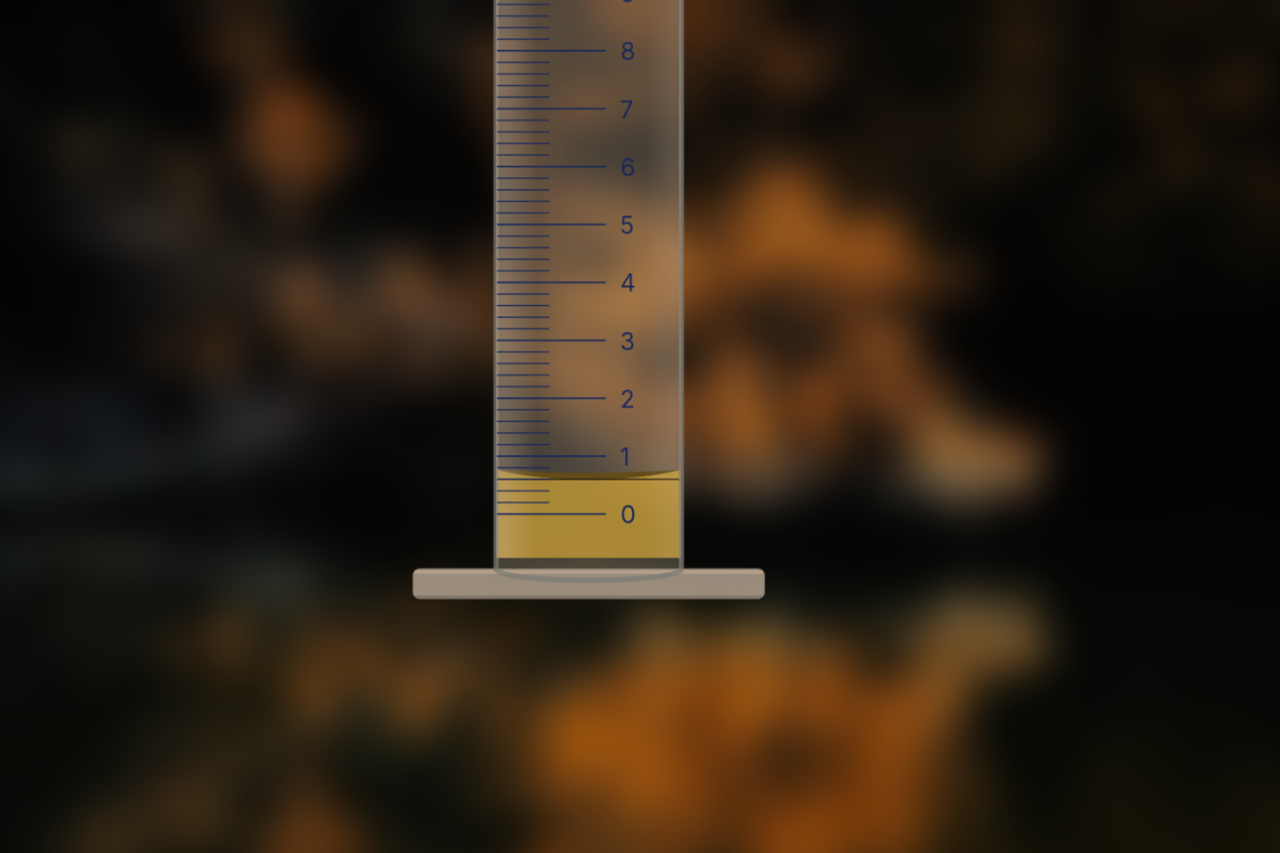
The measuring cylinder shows 0.6 mL
